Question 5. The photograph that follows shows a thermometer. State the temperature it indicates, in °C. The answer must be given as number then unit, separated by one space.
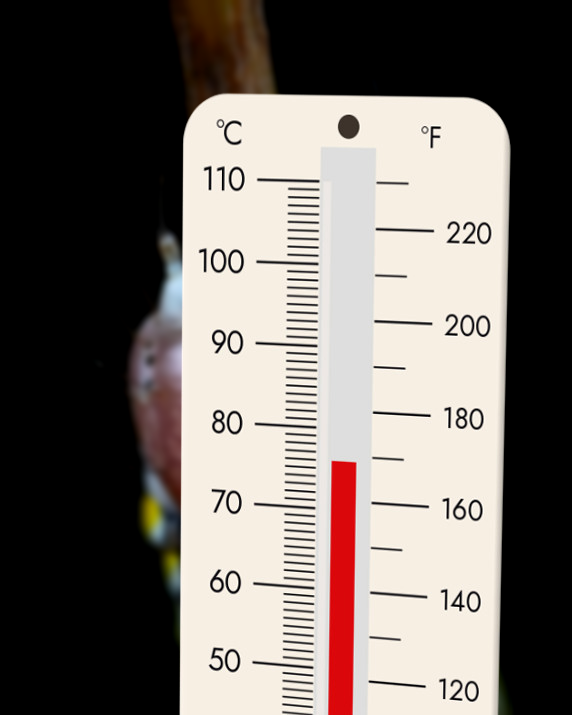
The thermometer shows 76 °C
